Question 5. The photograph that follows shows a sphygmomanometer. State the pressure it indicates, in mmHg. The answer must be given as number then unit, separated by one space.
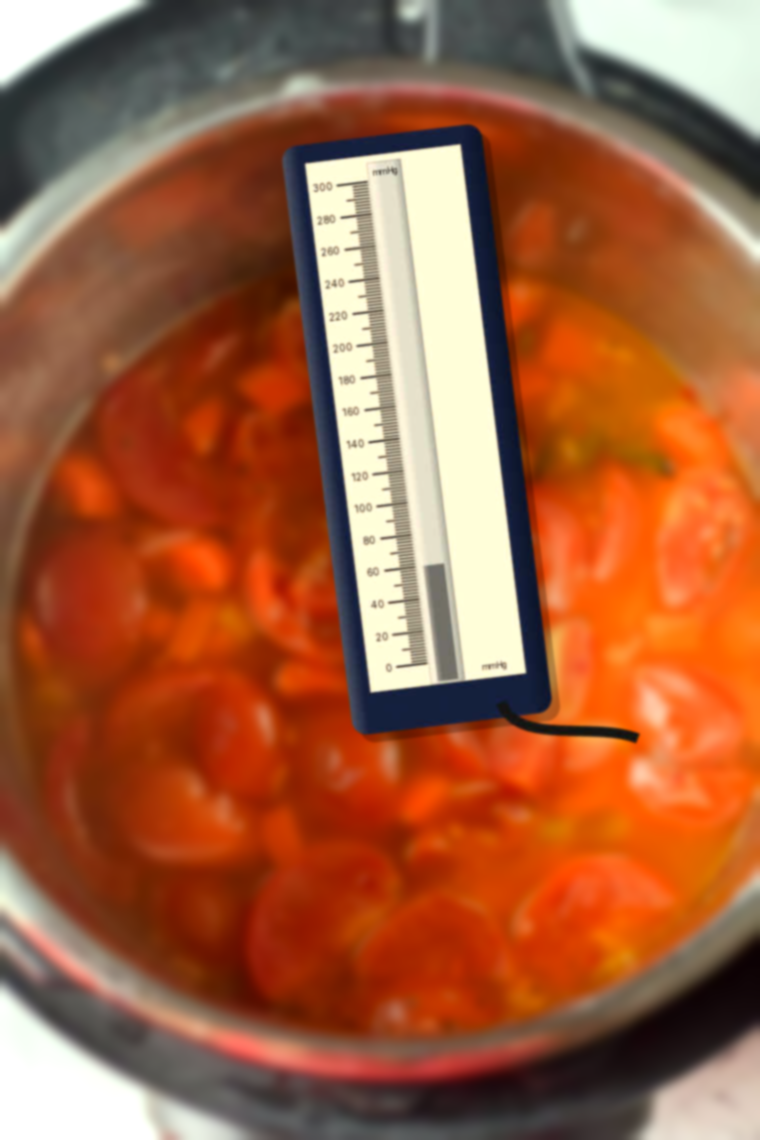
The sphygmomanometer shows 60 mmHg
